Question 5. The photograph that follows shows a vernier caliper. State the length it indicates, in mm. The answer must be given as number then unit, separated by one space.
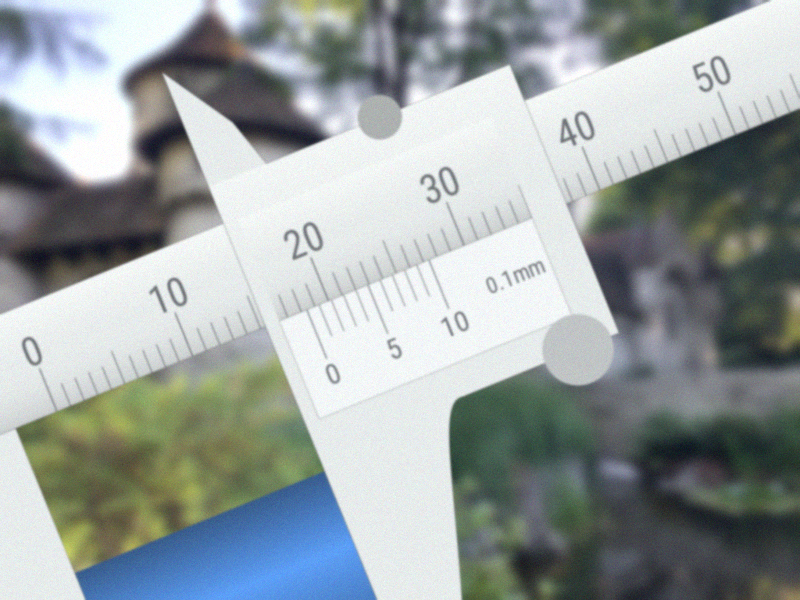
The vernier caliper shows 18.4 mm
